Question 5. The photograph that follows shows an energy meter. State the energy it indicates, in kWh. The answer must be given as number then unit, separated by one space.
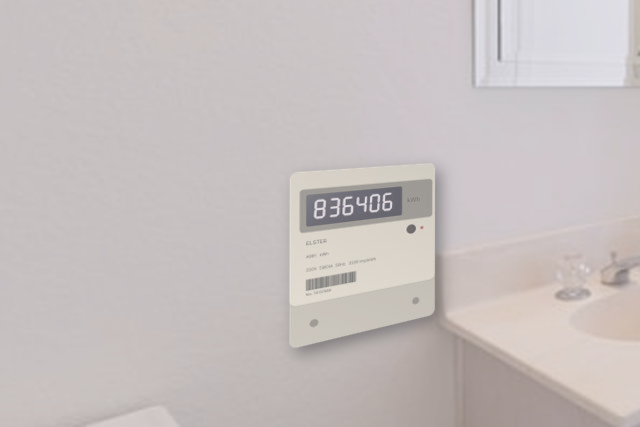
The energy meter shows 836406 kWh
